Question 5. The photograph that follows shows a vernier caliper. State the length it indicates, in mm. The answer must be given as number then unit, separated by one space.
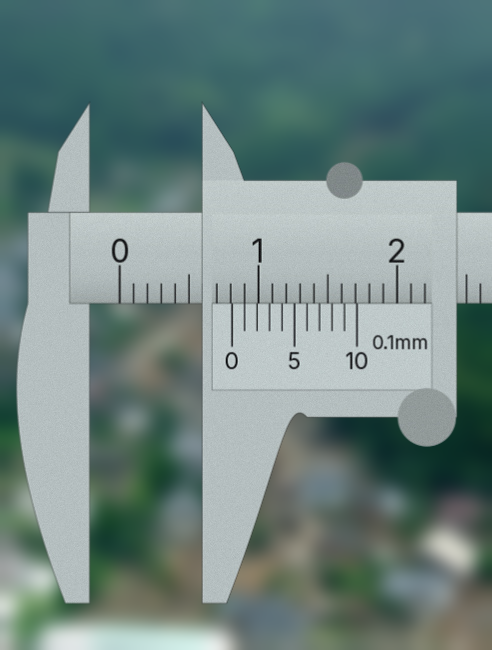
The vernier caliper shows 8.1 mm
